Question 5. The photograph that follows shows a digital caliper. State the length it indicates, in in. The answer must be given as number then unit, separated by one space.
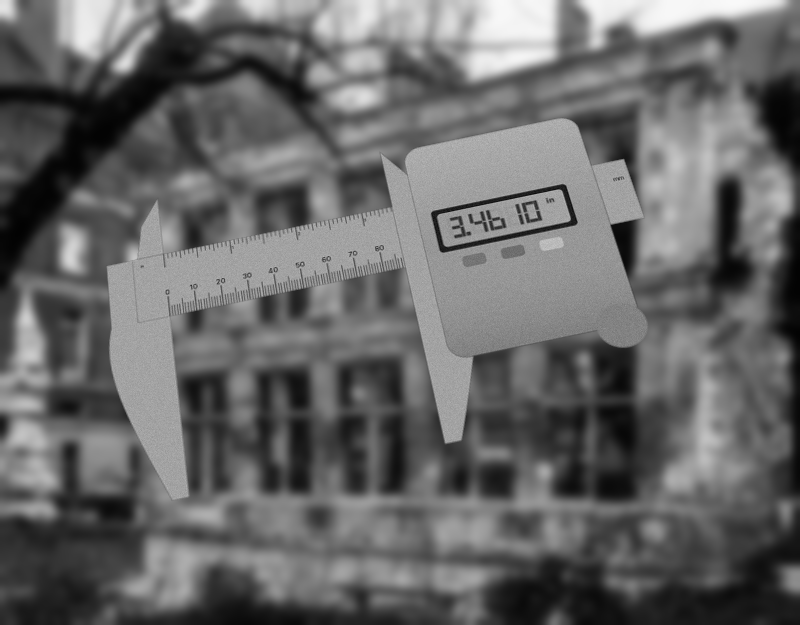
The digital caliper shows 3.4610 in
